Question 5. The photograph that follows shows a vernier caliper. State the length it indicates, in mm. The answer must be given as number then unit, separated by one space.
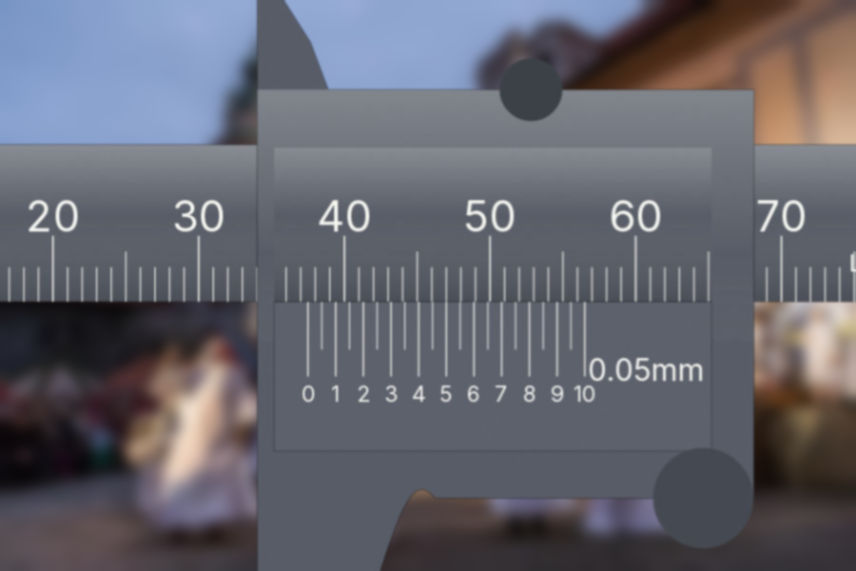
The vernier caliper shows 37.5 mm
